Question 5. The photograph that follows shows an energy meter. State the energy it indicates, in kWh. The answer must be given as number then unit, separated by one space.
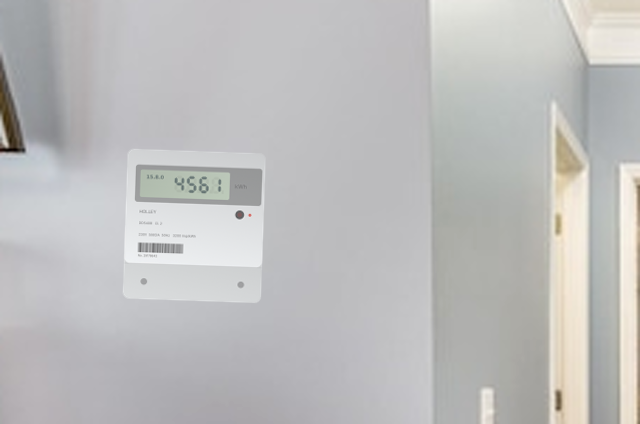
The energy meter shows 4561 kWh
